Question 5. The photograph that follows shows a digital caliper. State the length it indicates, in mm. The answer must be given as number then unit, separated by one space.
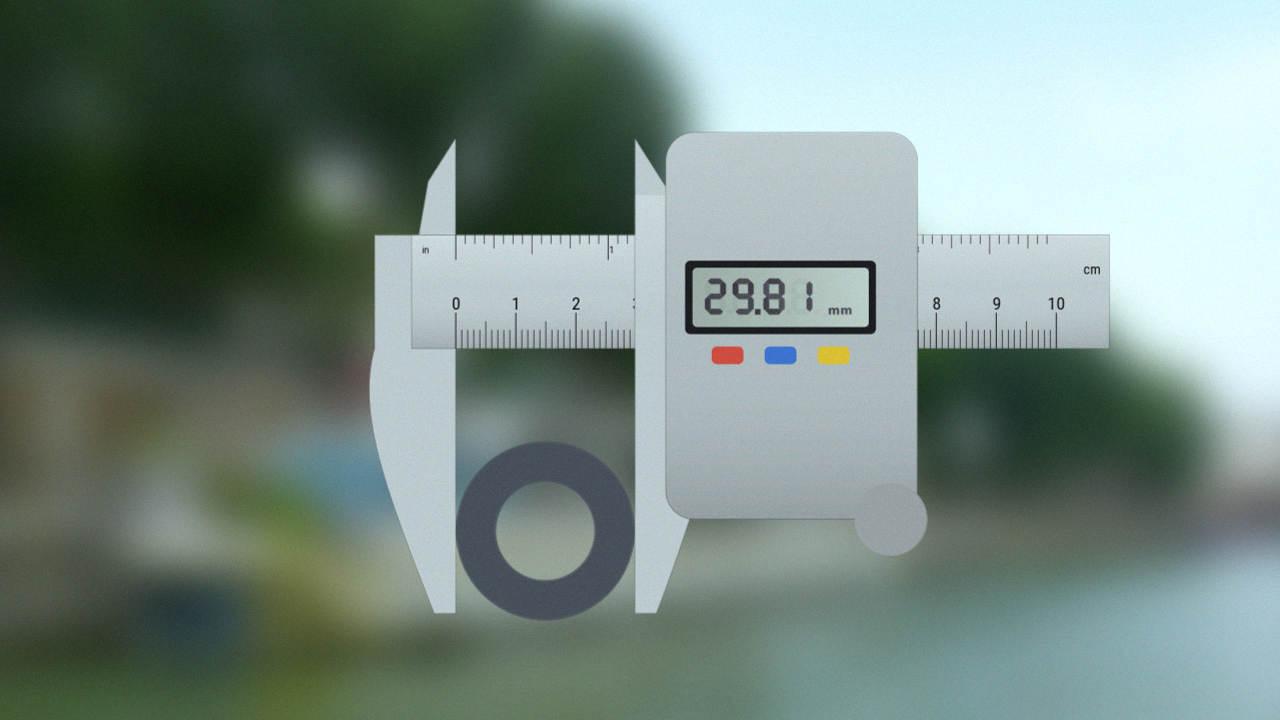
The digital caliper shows 29.81 mm
